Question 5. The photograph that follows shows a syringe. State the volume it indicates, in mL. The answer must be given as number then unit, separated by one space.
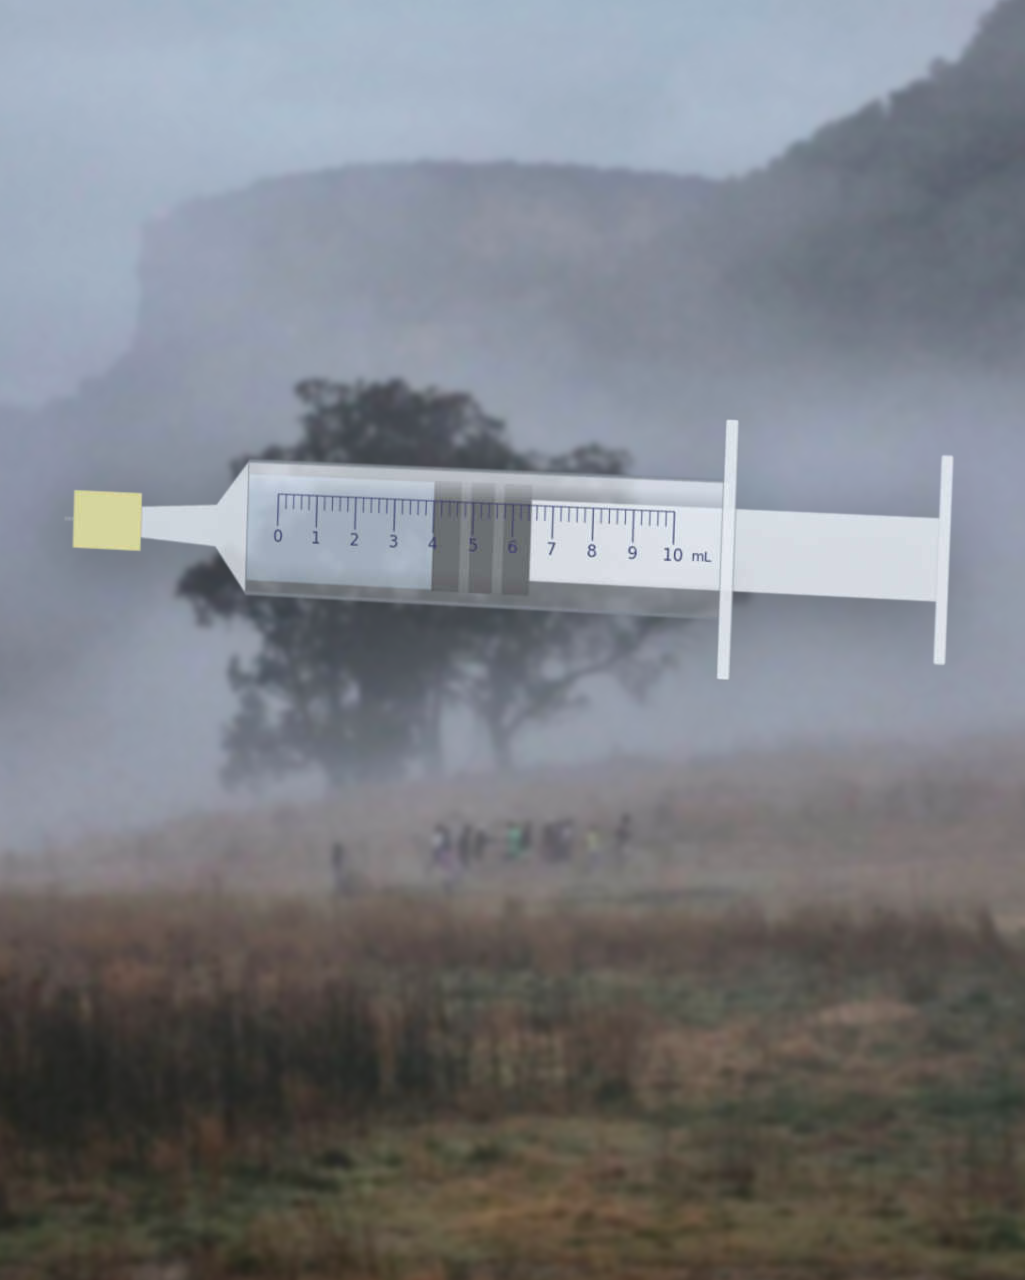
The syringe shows 4 mL
